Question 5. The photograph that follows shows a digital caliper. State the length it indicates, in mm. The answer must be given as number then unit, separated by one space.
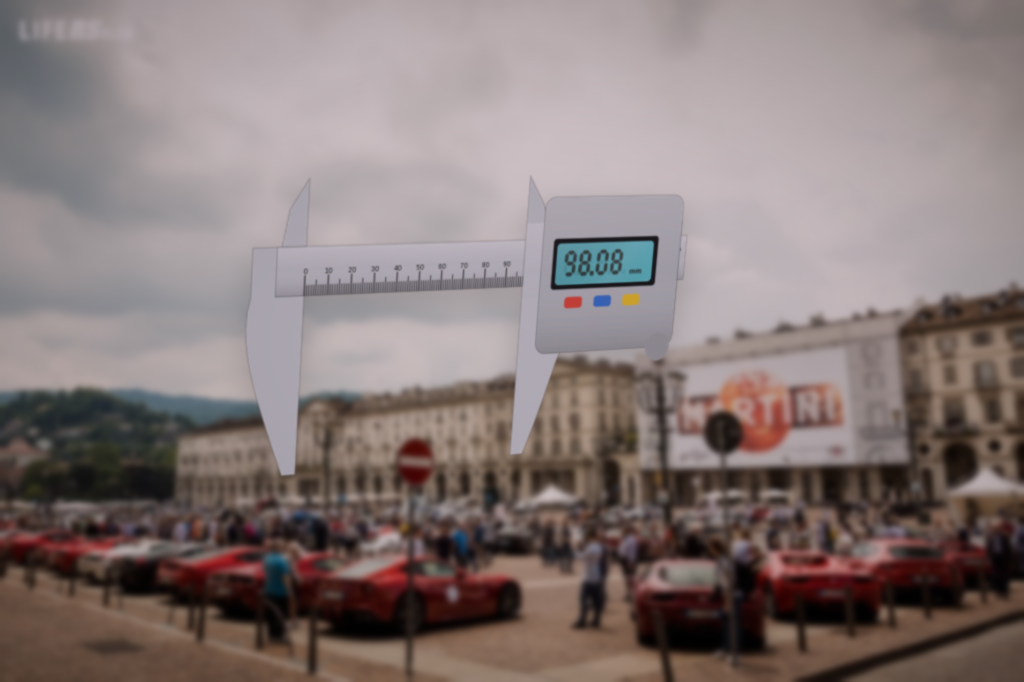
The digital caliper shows 98.08 mm
